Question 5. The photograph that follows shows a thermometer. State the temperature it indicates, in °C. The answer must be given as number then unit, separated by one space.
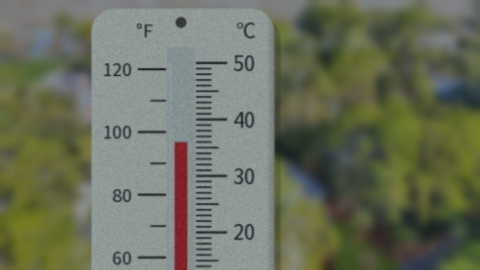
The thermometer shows 36 °C
